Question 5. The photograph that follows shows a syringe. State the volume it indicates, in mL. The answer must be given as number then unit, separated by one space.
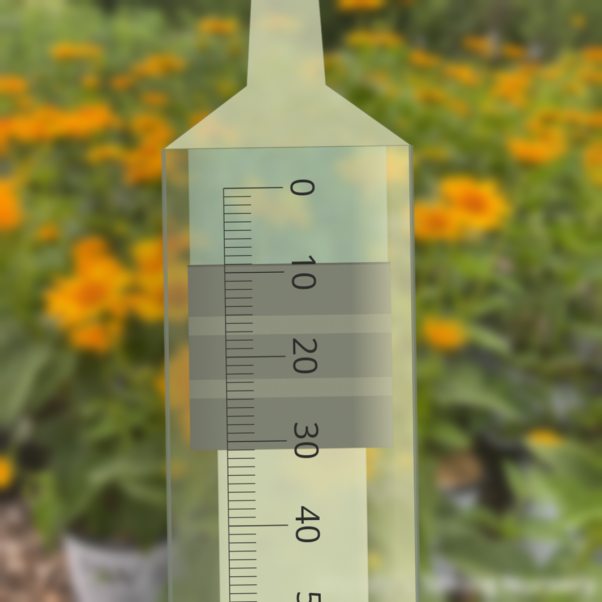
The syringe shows 9 mL
